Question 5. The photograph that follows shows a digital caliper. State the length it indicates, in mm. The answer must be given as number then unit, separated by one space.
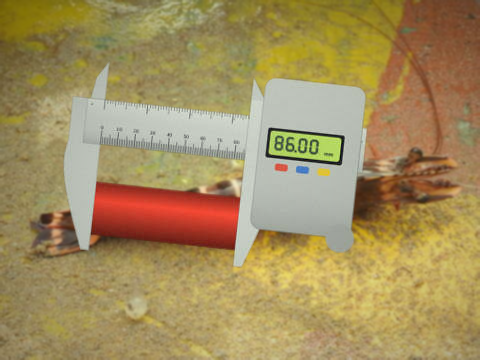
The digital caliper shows 86.00 mm
